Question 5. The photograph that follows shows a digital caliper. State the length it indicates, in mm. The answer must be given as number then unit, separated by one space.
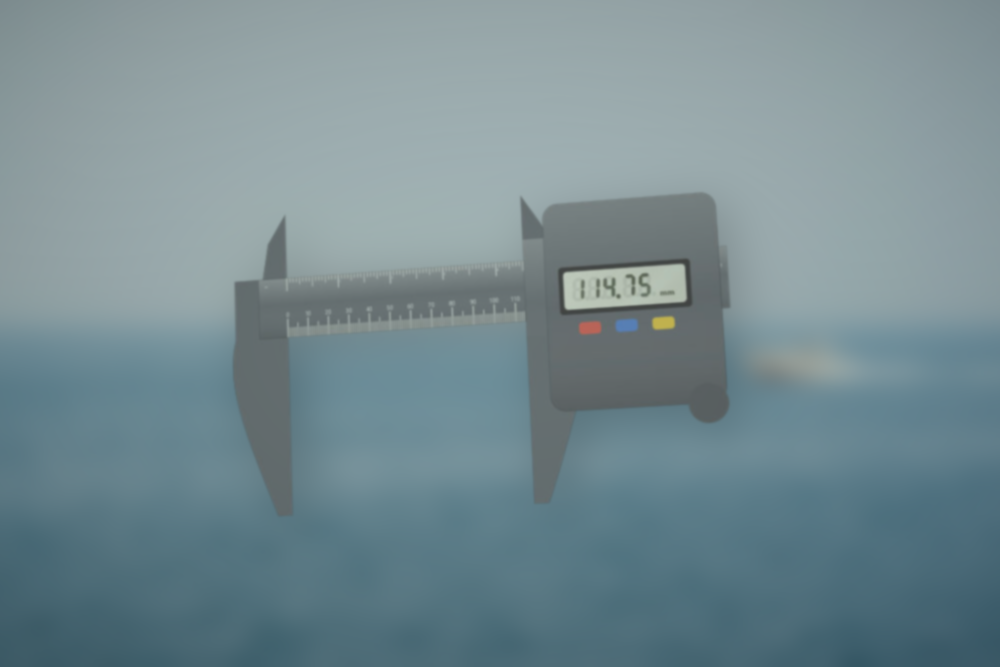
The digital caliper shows 114.75 mm
